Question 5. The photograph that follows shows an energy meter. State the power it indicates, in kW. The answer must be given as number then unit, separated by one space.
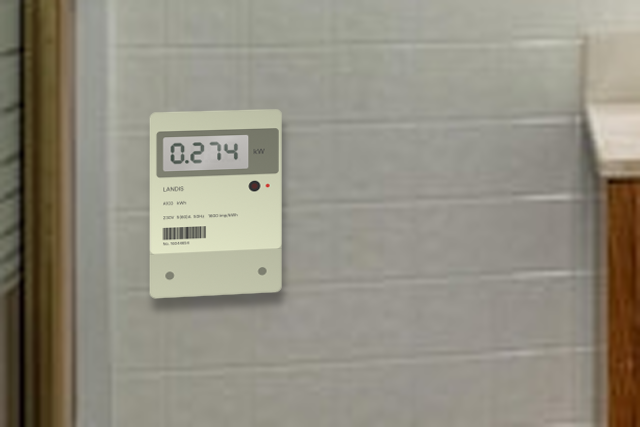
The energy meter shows 0.274 kW
